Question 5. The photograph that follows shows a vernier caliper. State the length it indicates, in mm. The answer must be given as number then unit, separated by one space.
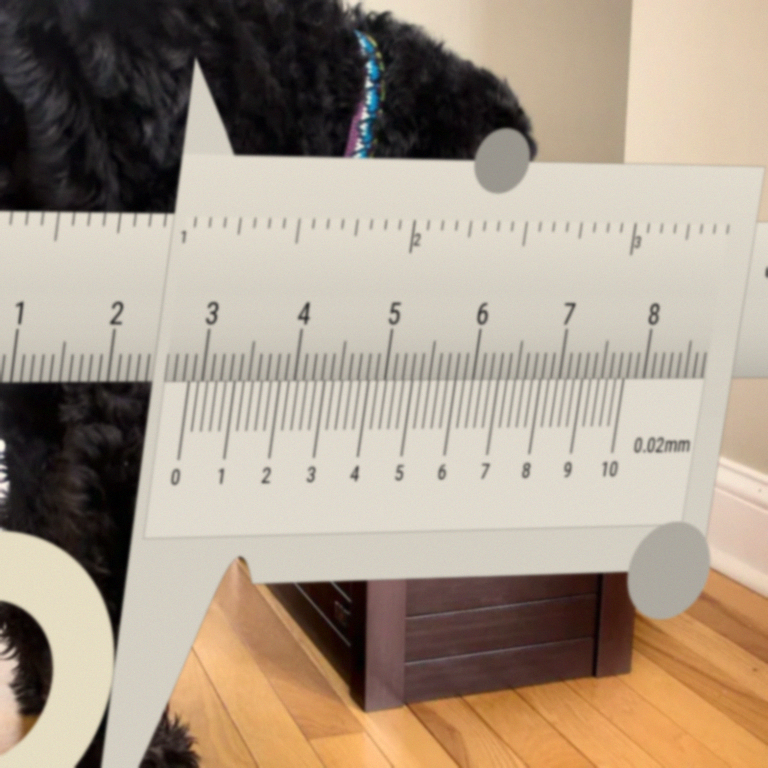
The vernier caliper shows 28.6 mm
